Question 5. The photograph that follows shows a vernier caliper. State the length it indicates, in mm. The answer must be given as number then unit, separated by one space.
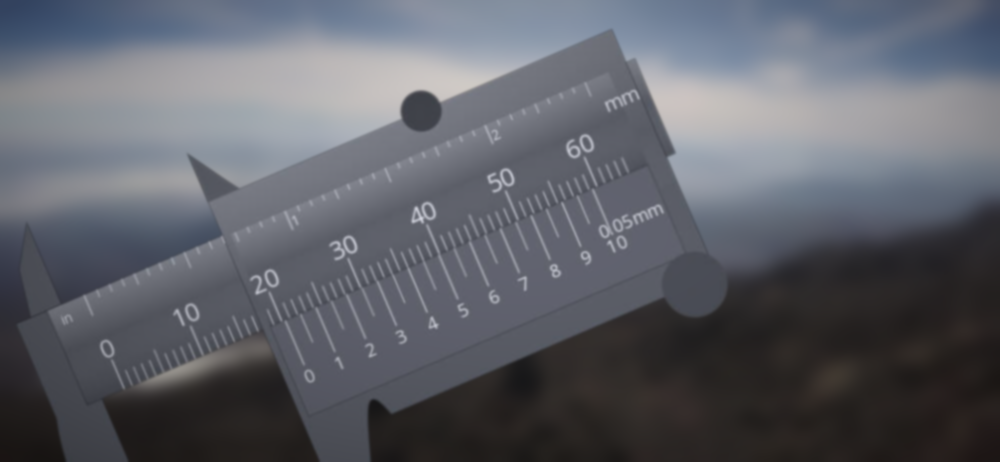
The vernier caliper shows 20.4 mm
